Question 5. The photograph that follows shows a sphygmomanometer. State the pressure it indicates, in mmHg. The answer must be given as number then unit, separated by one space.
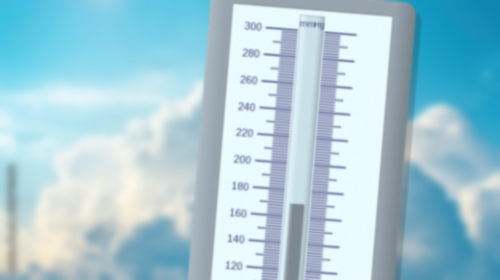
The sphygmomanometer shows 170 mmHg
